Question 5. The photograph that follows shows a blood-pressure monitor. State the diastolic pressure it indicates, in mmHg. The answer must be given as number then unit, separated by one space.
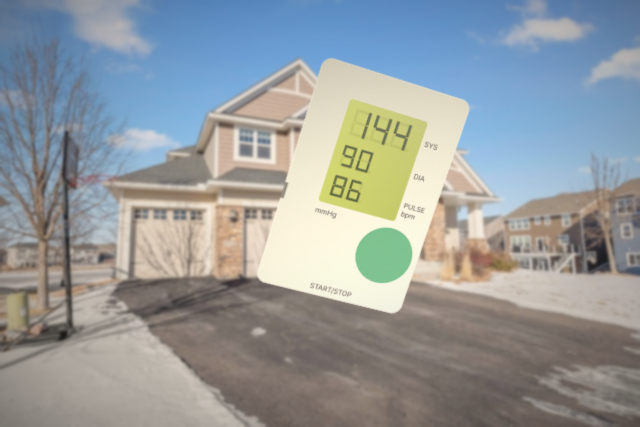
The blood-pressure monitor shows 90 mmHg
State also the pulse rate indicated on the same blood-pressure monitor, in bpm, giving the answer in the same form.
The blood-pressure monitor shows 86 bpm
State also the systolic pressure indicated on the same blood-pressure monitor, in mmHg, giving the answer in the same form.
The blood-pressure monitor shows 144 mmHg
